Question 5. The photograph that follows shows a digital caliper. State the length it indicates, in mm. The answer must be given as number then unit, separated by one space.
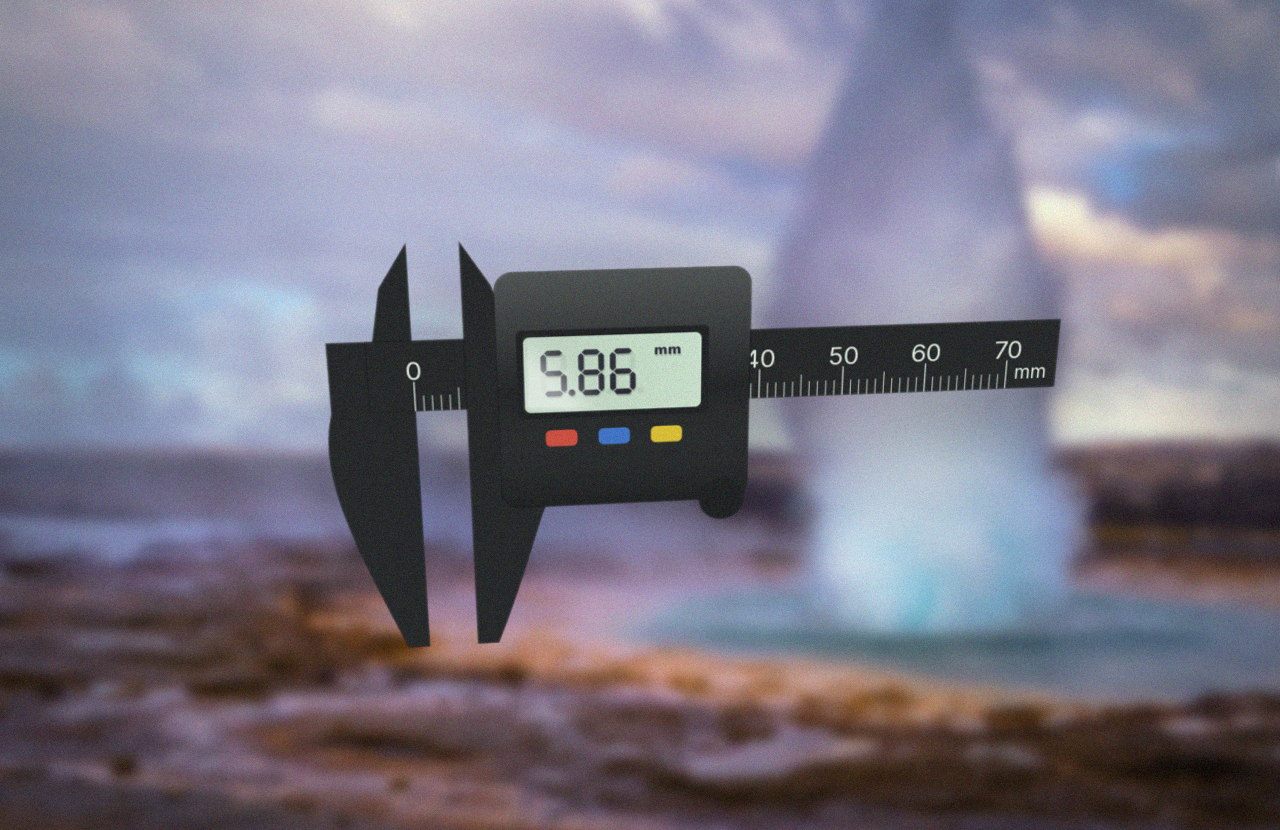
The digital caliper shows 5.86 mm
